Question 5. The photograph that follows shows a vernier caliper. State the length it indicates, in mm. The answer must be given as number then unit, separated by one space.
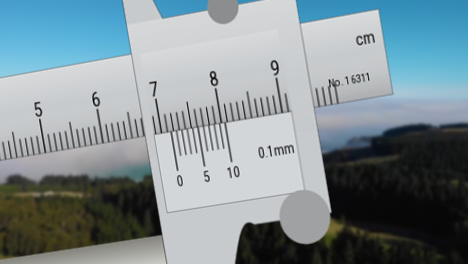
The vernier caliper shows 71.6 mm
